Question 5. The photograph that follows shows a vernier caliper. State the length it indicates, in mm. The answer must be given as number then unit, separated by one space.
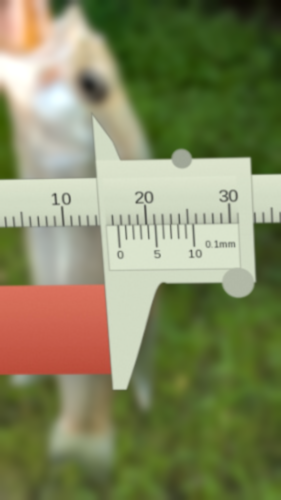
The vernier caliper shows 16.6 mm
